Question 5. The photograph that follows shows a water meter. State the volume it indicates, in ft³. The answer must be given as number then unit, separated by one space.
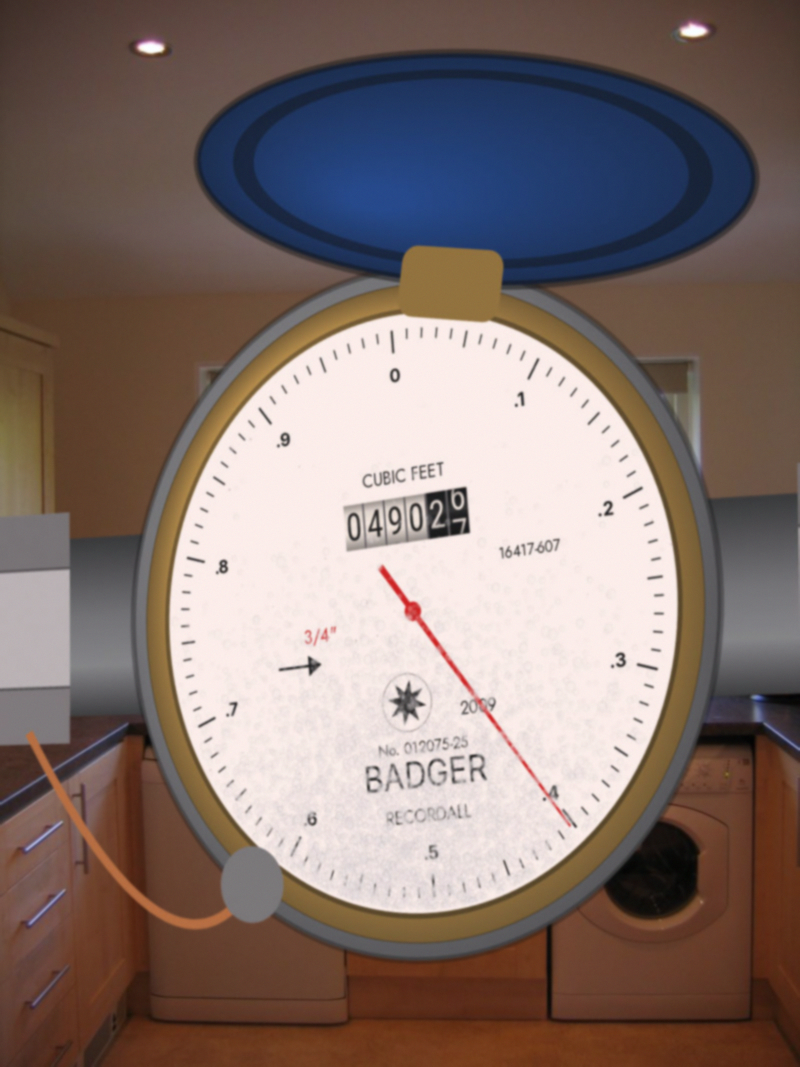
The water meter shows 49026.40 ft³
